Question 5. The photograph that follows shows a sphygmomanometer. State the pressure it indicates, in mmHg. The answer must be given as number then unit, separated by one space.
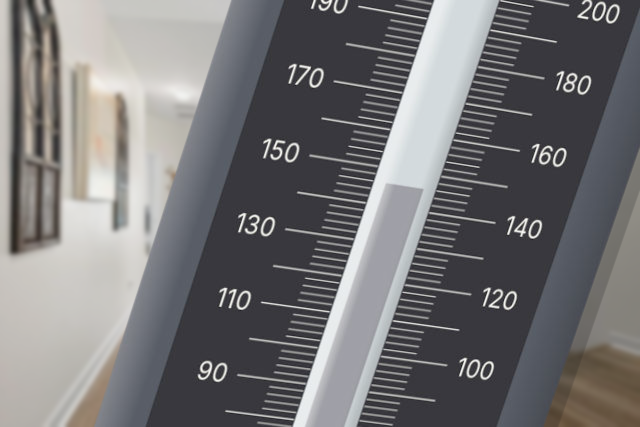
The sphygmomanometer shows 146 mmHg
